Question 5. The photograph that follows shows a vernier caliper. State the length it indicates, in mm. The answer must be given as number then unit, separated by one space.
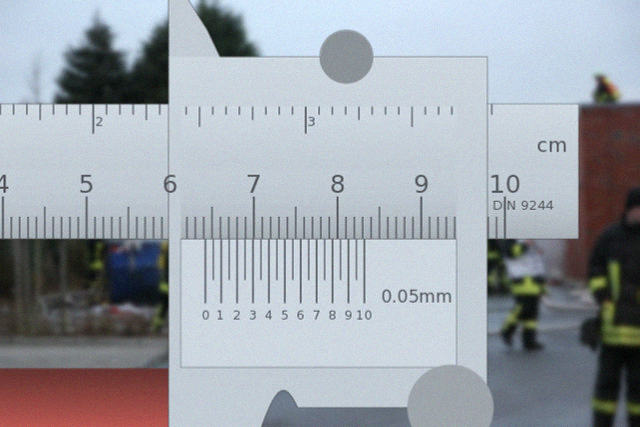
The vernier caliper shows 64.2 mm
